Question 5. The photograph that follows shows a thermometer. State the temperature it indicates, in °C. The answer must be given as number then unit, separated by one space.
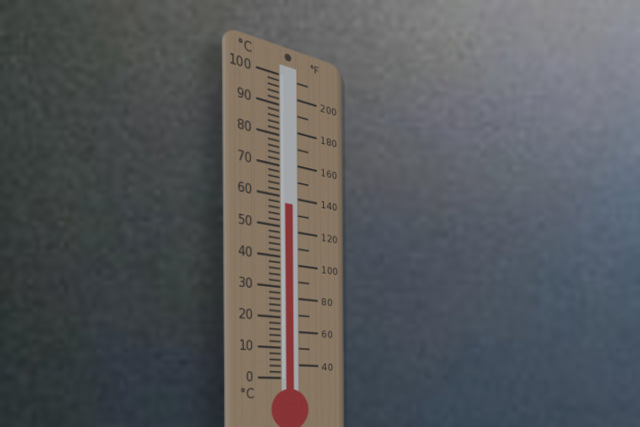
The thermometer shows 58 °C
